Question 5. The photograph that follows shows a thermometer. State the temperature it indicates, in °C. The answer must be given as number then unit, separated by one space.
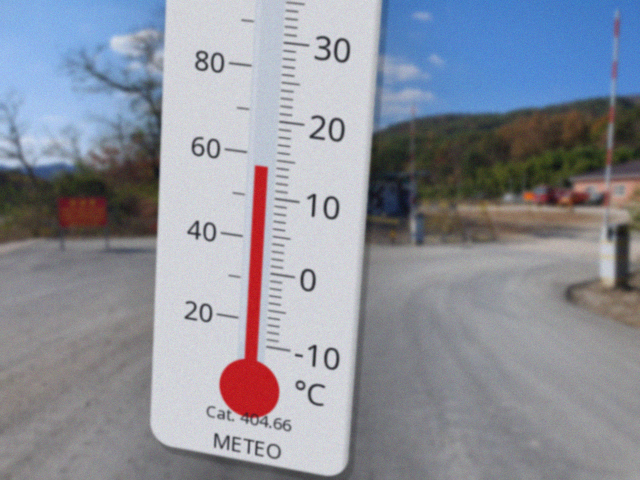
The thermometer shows 14 °C
